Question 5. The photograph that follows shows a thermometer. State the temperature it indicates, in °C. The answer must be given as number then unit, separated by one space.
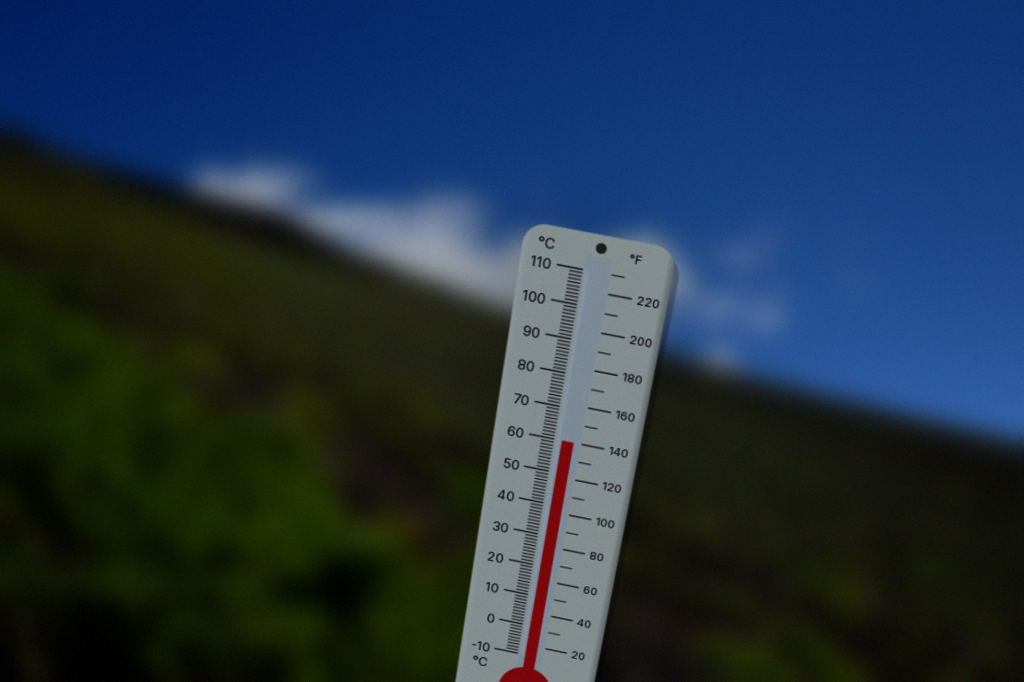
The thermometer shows 60 °C
